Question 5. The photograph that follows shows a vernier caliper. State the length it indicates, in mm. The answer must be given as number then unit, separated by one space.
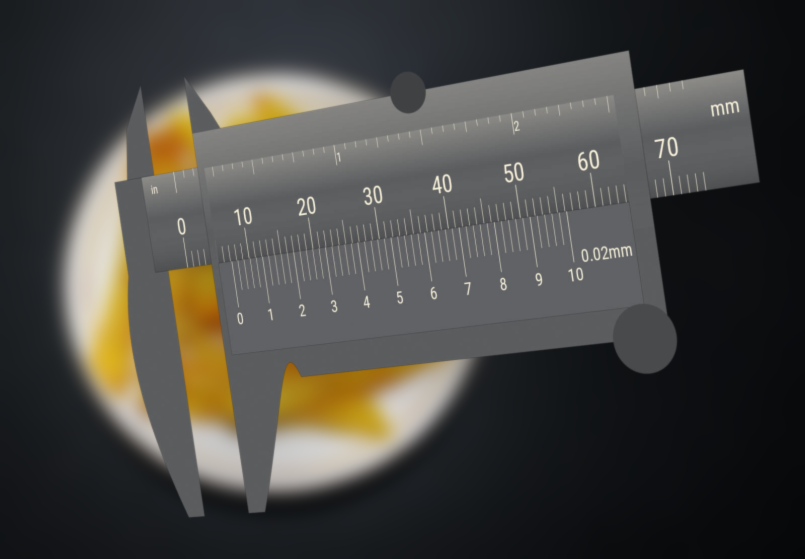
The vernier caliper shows 7.2 mm
